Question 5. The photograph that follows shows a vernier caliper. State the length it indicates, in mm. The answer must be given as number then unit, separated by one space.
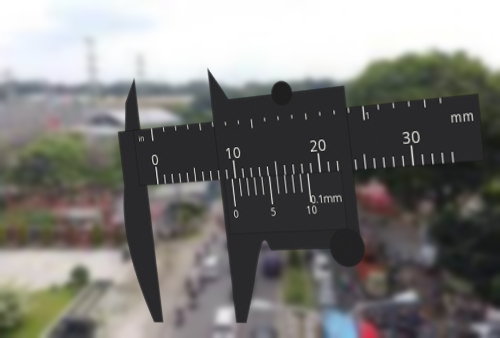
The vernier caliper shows 9.6 mm
